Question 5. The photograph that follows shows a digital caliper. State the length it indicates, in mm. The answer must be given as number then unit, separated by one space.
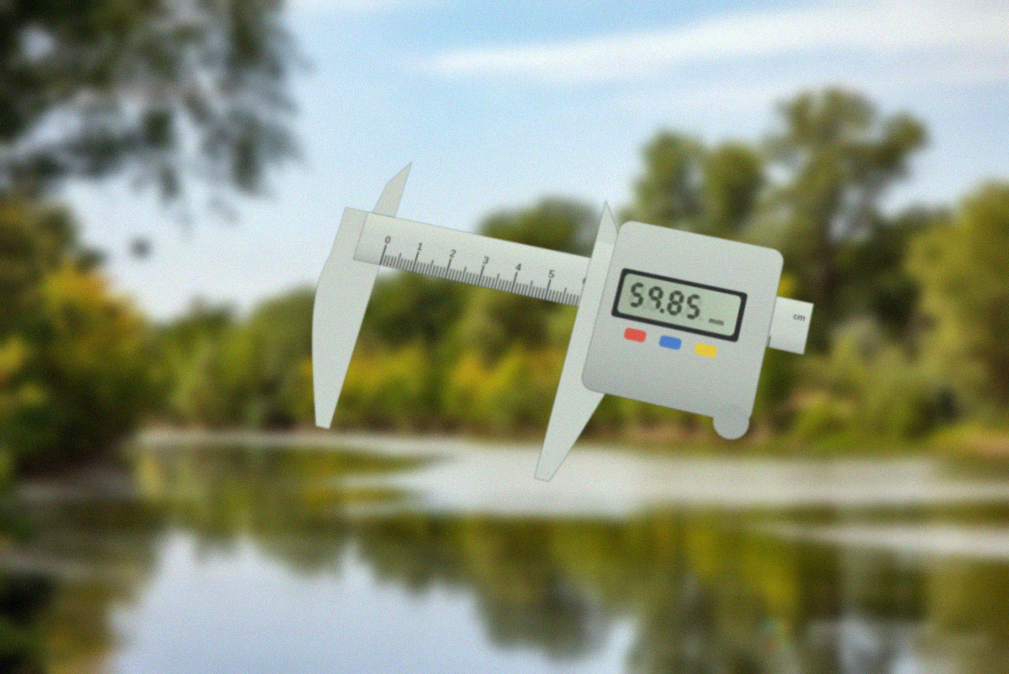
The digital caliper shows 59.85 mm
